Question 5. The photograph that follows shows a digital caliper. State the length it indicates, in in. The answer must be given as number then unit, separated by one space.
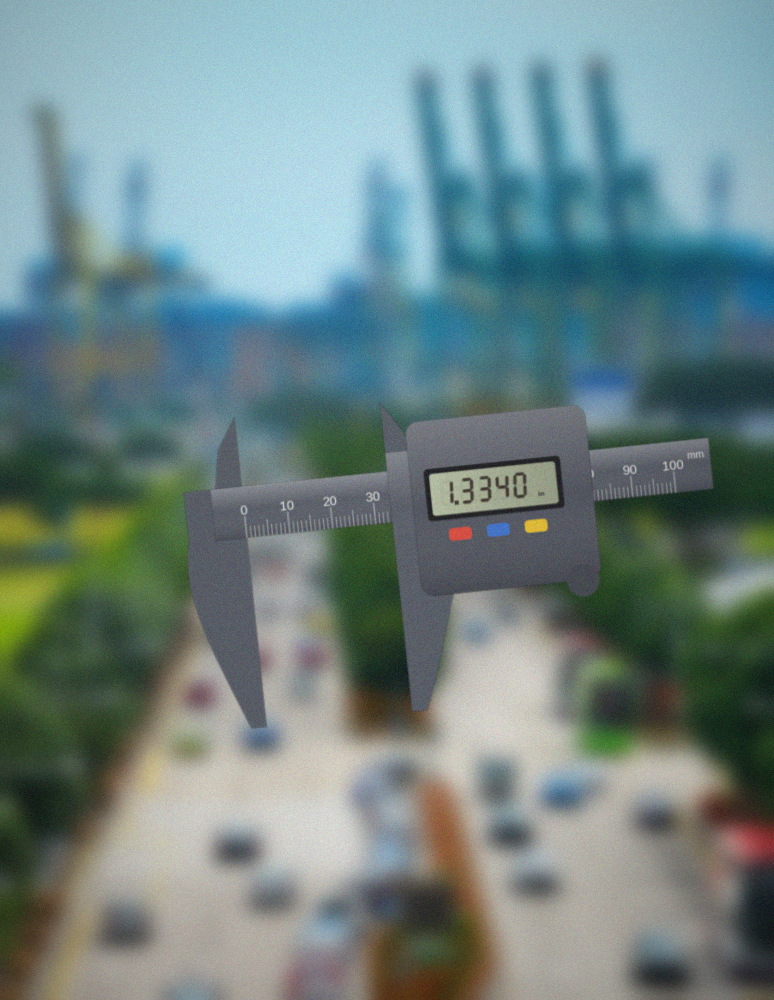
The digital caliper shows 1.3340 in
